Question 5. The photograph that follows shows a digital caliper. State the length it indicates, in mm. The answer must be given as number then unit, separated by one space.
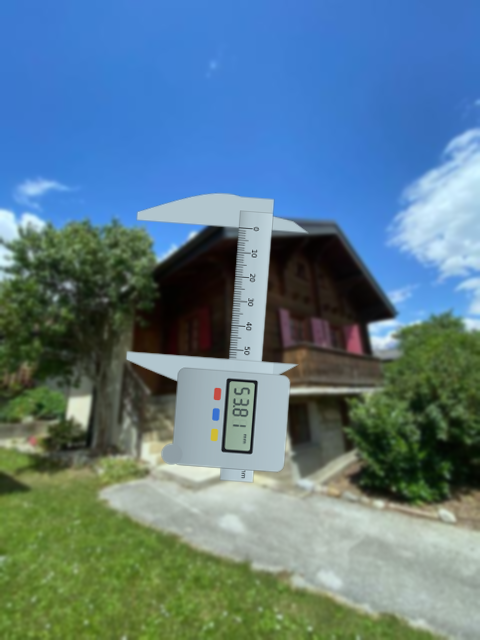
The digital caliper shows 53.81 mm
